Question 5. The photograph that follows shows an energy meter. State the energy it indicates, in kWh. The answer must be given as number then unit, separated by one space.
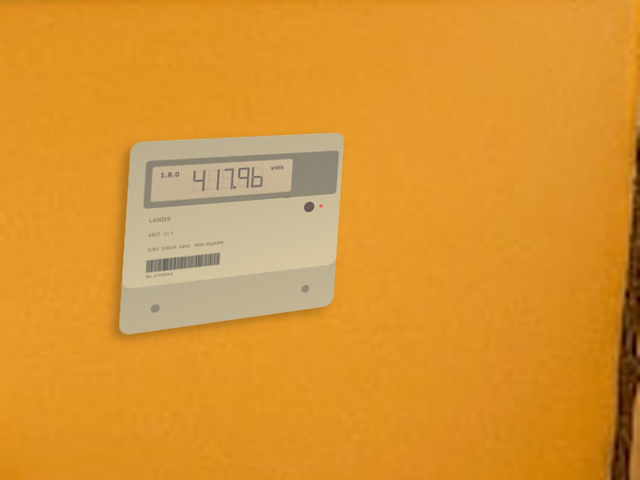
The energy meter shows 417.96 kWh
